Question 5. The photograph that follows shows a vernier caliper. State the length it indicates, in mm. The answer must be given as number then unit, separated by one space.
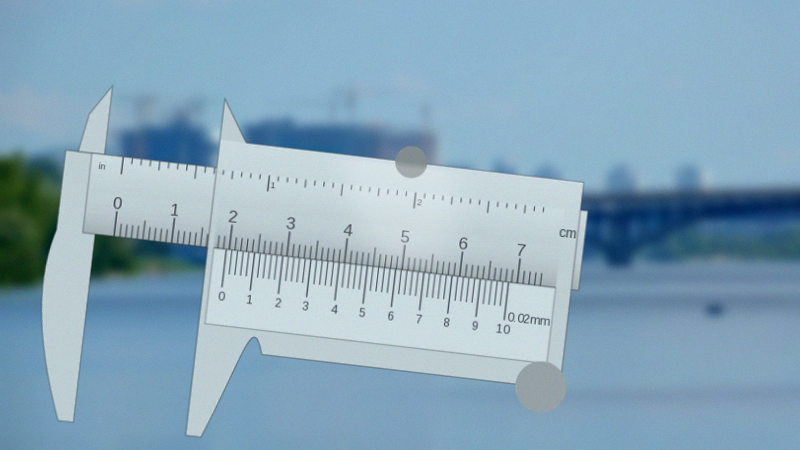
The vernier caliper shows 19.5 mm
